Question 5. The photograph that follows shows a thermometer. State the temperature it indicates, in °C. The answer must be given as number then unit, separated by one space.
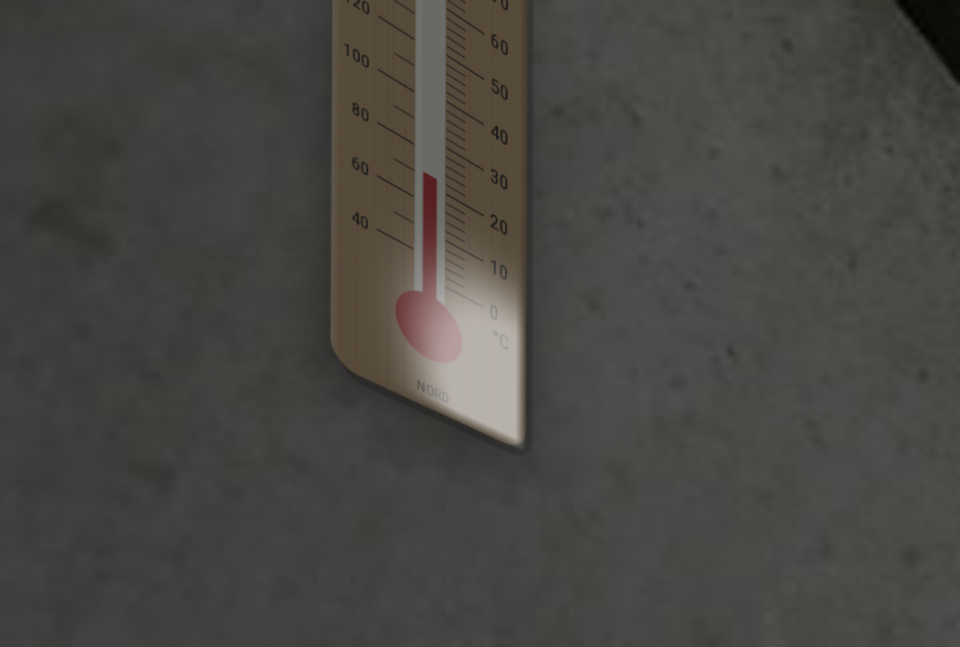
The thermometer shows 22 °C
